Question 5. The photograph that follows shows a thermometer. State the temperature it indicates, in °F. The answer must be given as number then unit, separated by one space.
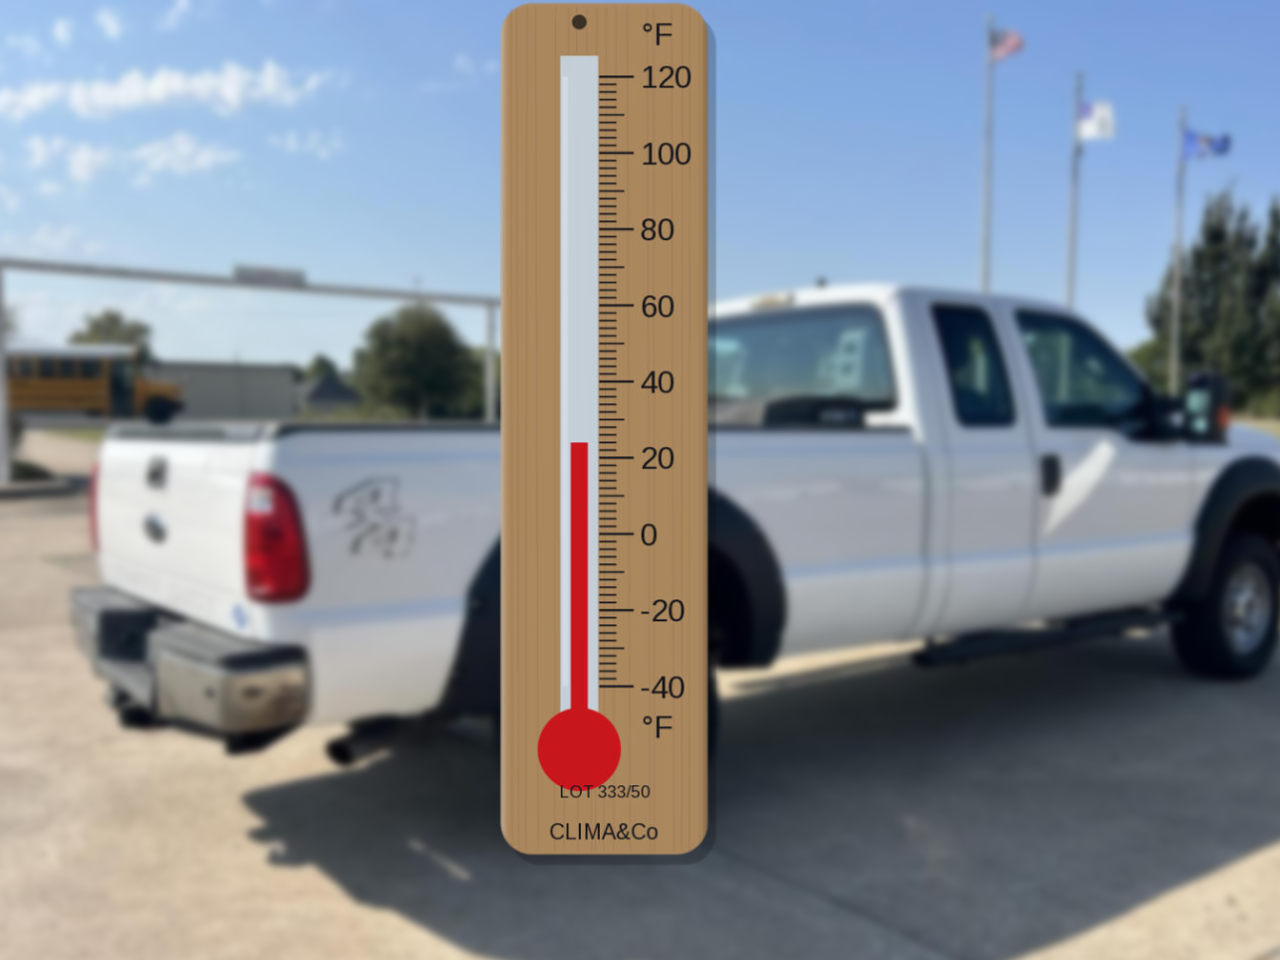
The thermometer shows 24 °F
